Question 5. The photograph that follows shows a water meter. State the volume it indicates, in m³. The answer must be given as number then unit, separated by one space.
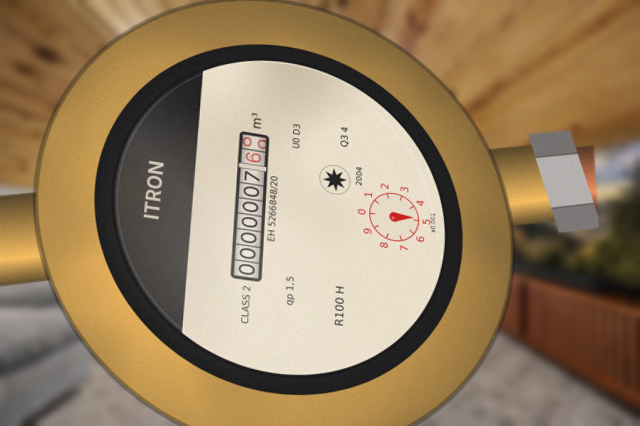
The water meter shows 7.684 m³
